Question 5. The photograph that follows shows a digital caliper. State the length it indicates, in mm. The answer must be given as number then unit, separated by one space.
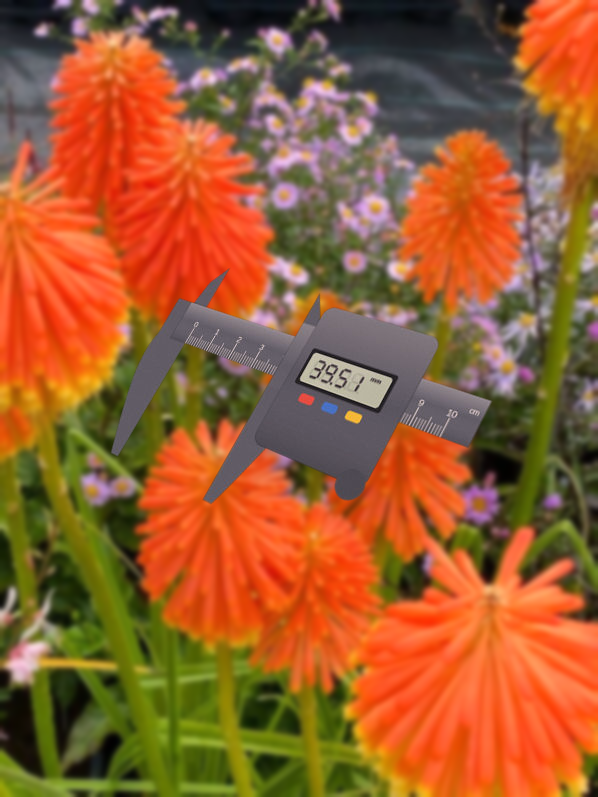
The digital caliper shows 39.51 mm
